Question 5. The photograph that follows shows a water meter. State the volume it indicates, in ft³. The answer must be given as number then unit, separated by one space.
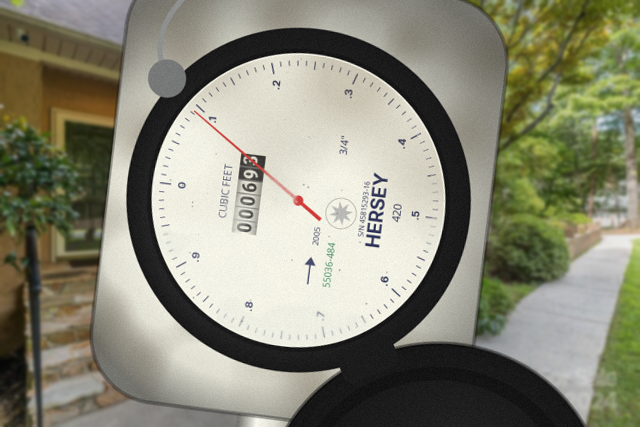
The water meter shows 693.09 ft³
